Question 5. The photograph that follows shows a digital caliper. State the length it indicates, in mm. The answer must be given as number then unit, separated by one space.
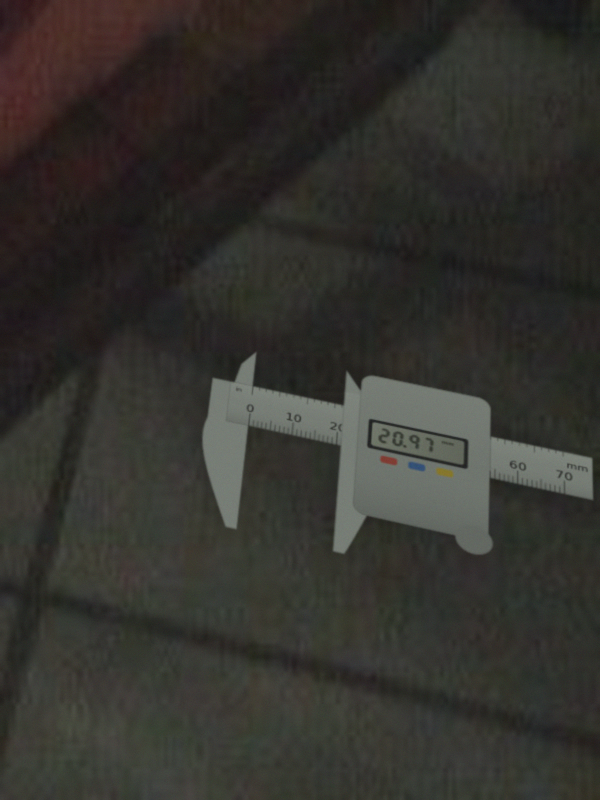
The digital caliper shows 20.97 mm
